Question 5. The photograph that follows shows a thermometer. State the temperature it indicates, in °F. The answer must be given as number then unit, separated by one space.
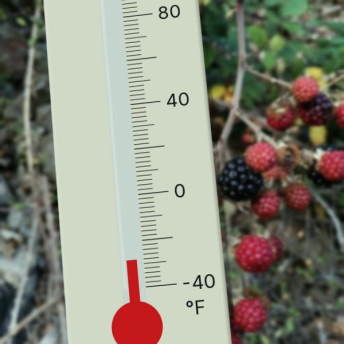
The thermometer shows -28 °F
